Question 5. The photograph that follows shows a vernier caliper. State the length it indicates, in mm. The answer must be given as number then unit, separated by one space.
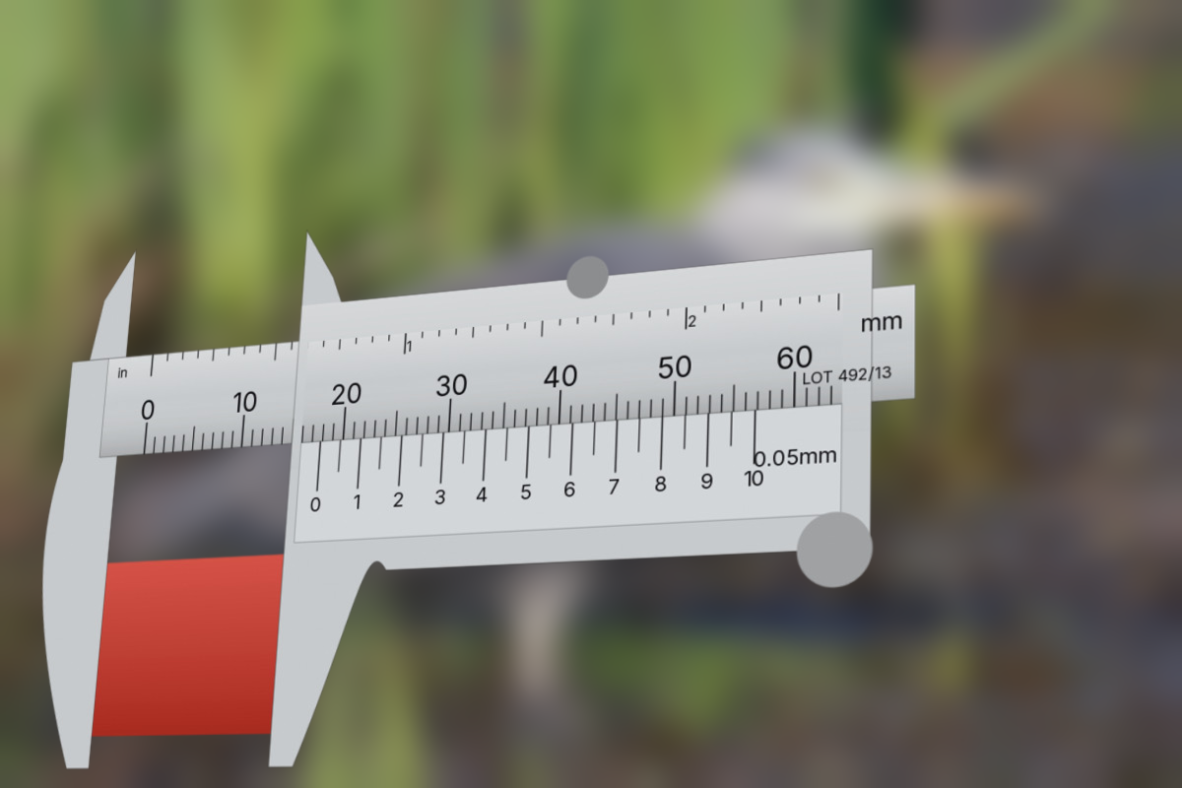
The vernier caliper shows 17.8 mm
